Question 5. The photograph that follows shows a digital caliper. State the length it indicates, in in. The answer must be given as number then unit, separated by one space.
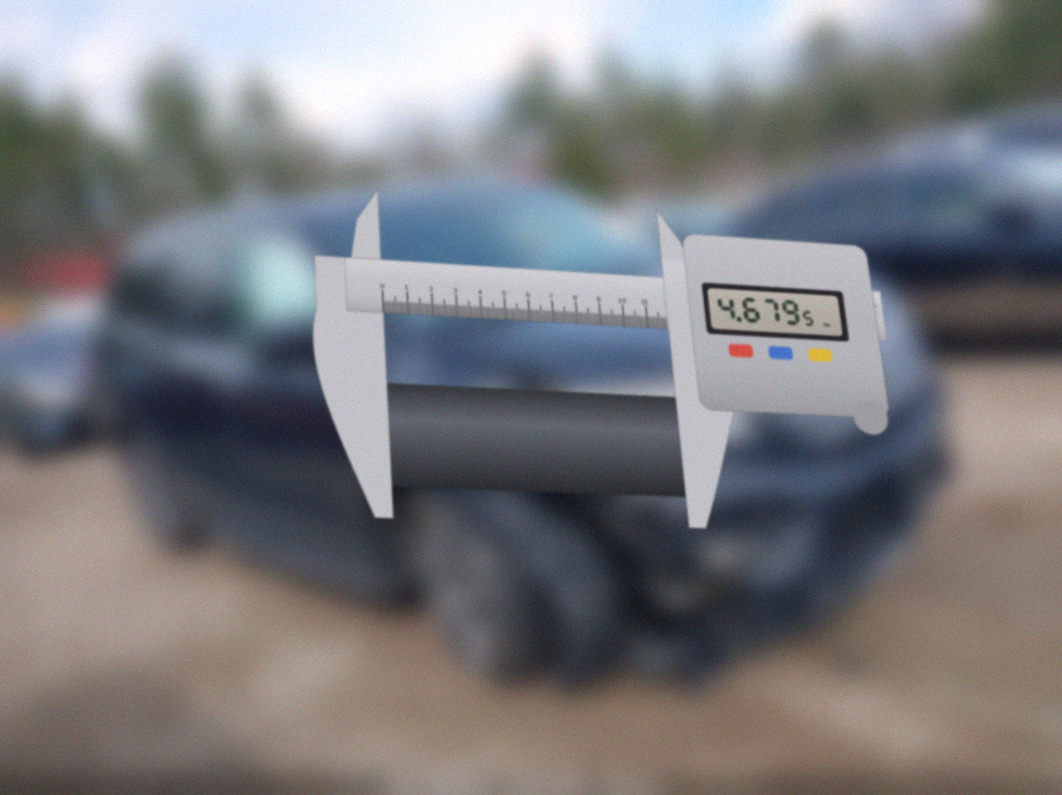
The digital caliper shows 4.6795 in
